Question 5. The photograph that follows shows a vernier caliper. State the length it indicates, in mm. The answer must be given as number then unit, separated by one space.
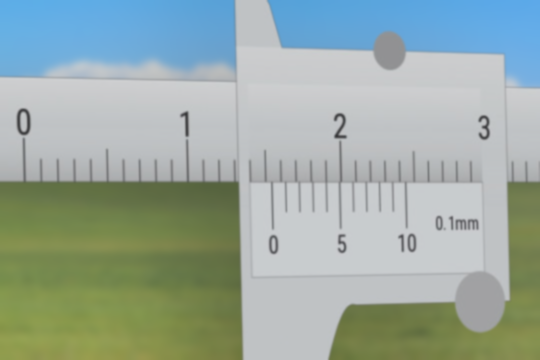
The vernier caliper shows 15.4 mm
